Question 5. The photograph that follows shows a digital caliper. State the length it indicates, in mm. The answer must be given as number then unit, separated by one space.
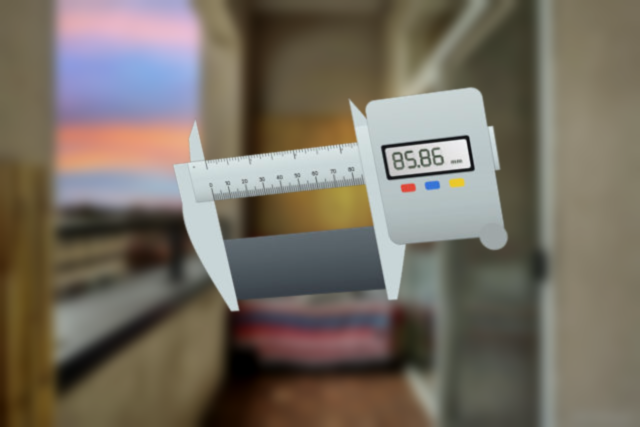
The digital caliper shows 85.86 mm
